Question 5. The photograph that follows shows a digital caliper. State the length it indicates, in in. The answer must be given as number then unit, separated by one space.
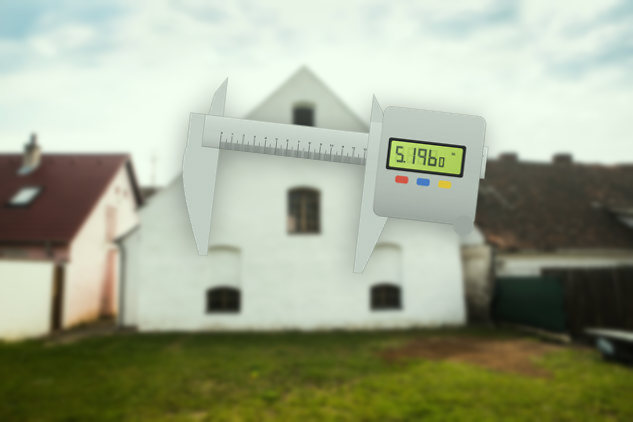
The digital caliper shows 5.1960 in
